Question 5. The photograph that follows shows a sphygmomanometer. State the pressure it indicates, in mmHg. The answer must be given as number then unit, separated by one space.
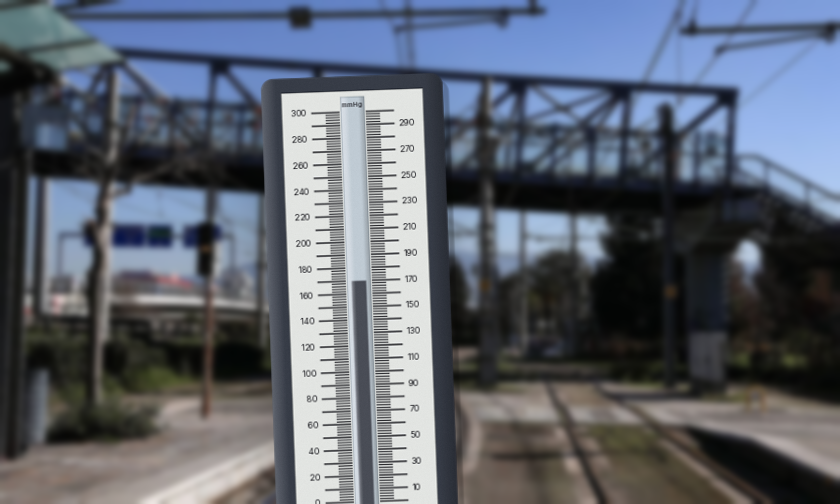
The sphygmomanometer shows 170 mmHg
